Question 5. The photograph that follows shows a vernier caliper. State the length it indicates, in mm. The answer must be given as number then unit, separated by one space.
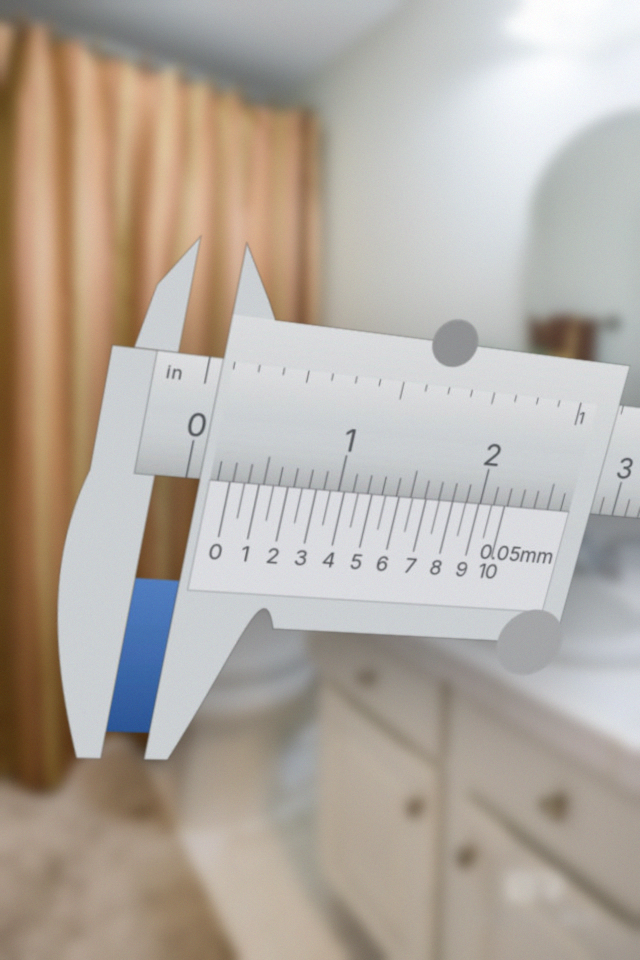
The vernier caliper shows 2.8 mm
